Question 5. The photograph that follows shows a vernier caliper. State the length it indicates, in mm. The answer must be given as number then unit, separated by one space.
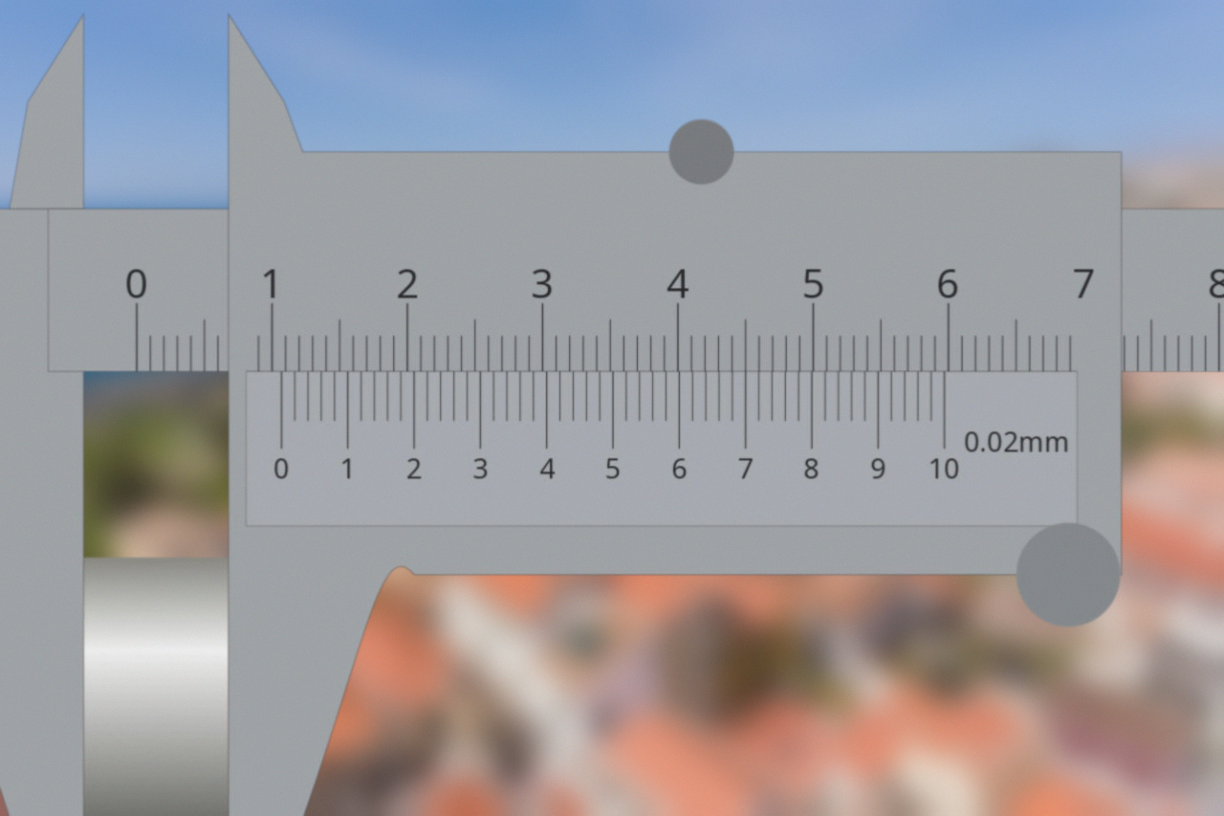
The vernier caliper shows 10.7 mm
